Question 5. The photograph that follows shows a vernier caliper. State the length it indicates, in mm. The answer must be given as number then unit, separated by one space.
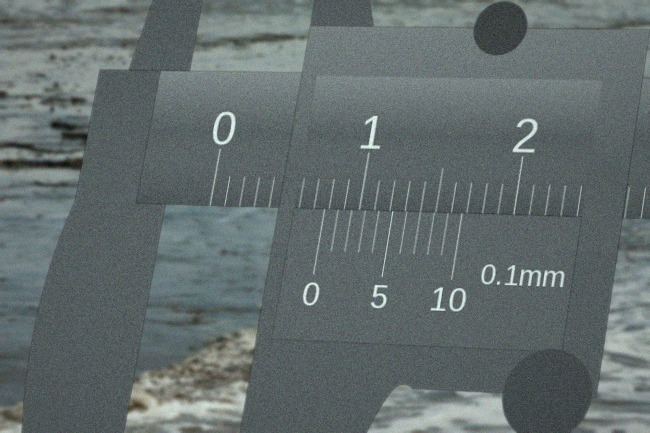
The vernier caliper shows 7.7 mm
